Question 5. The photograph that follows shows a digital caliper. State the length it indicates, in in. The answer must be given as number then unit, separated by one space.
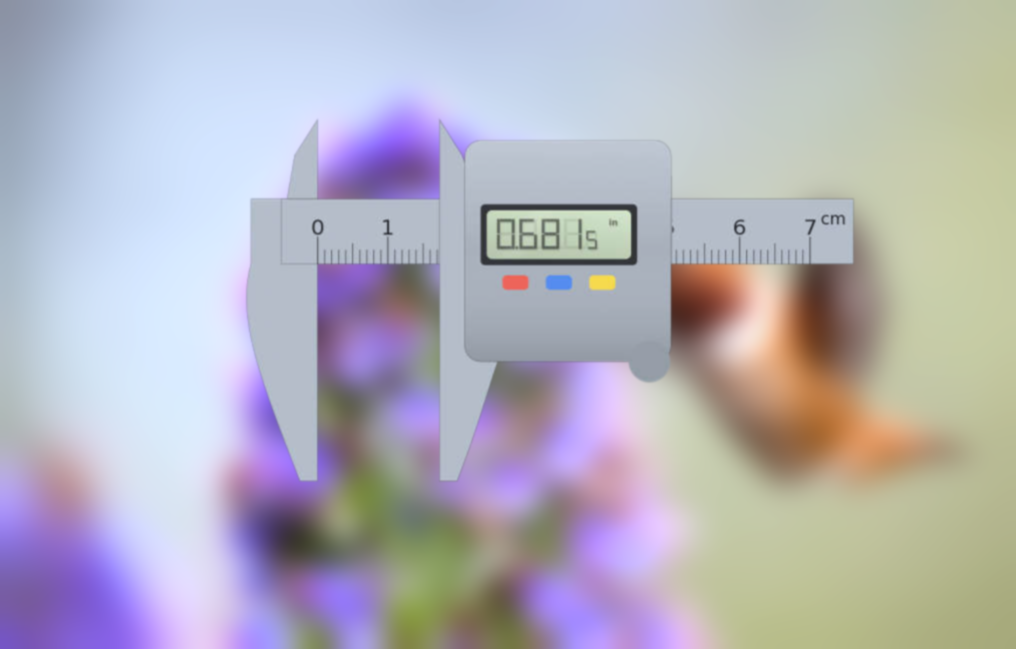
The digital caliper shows 0.6815 in
